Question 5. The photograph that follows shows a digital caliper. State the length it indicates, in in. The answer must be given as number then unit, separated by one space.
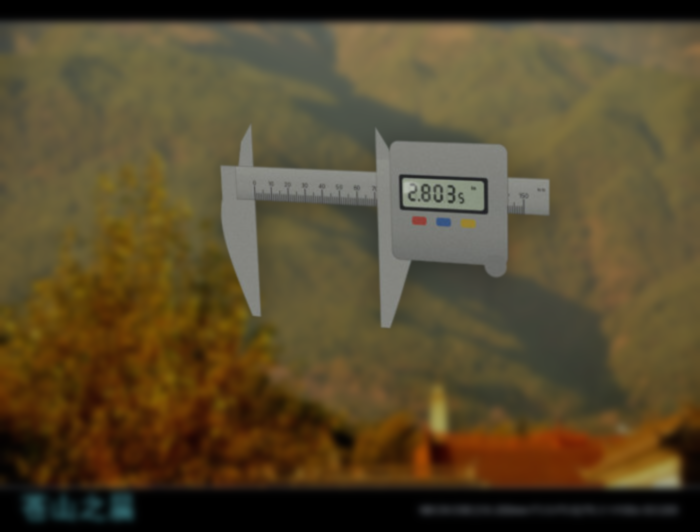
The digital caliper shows 2.8035 in
